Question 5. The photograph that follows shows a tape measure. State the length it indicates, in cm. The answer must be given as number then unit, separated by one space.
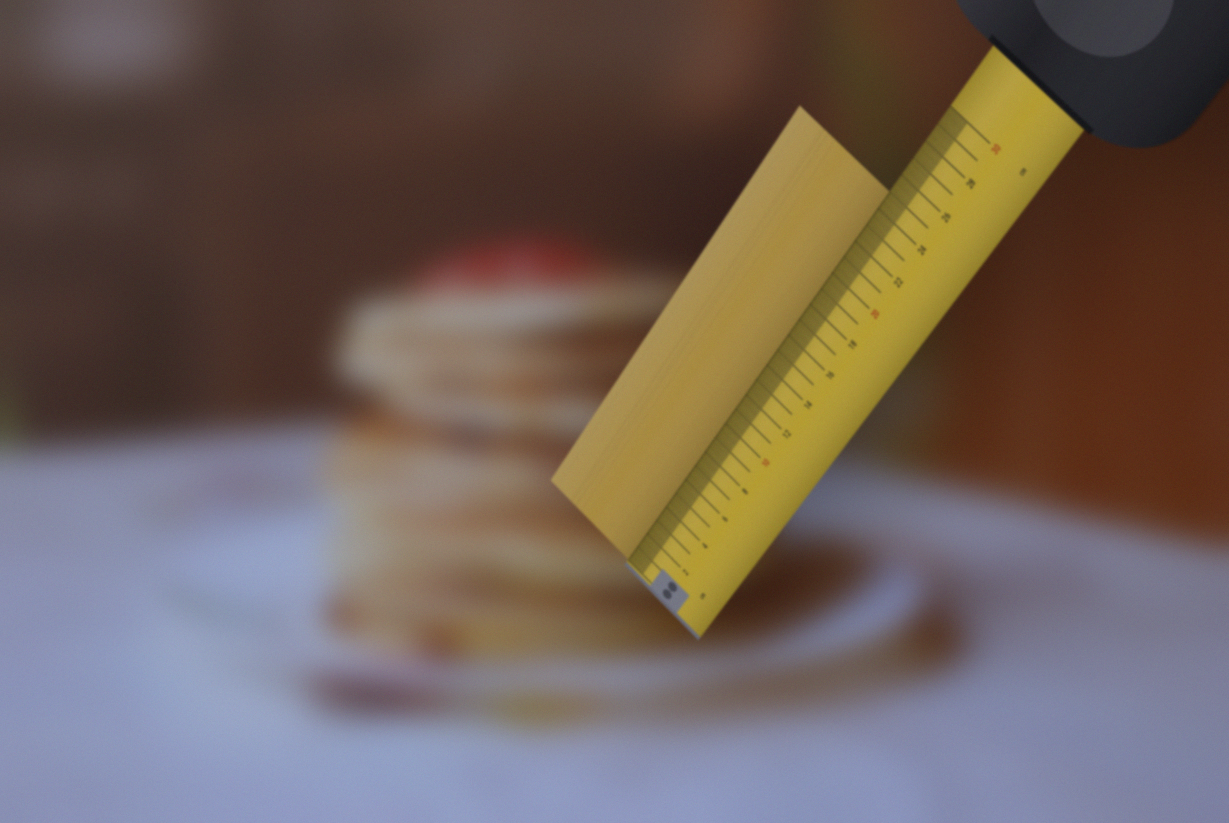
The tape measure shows 25 cm
